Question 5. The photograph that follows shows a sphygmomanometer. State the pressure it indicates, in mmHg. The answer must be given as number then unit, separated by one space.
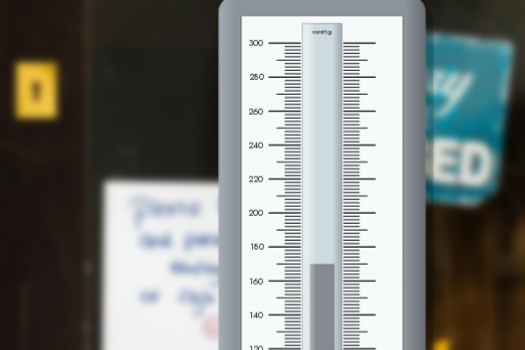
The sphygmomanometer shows 170 mmHg
